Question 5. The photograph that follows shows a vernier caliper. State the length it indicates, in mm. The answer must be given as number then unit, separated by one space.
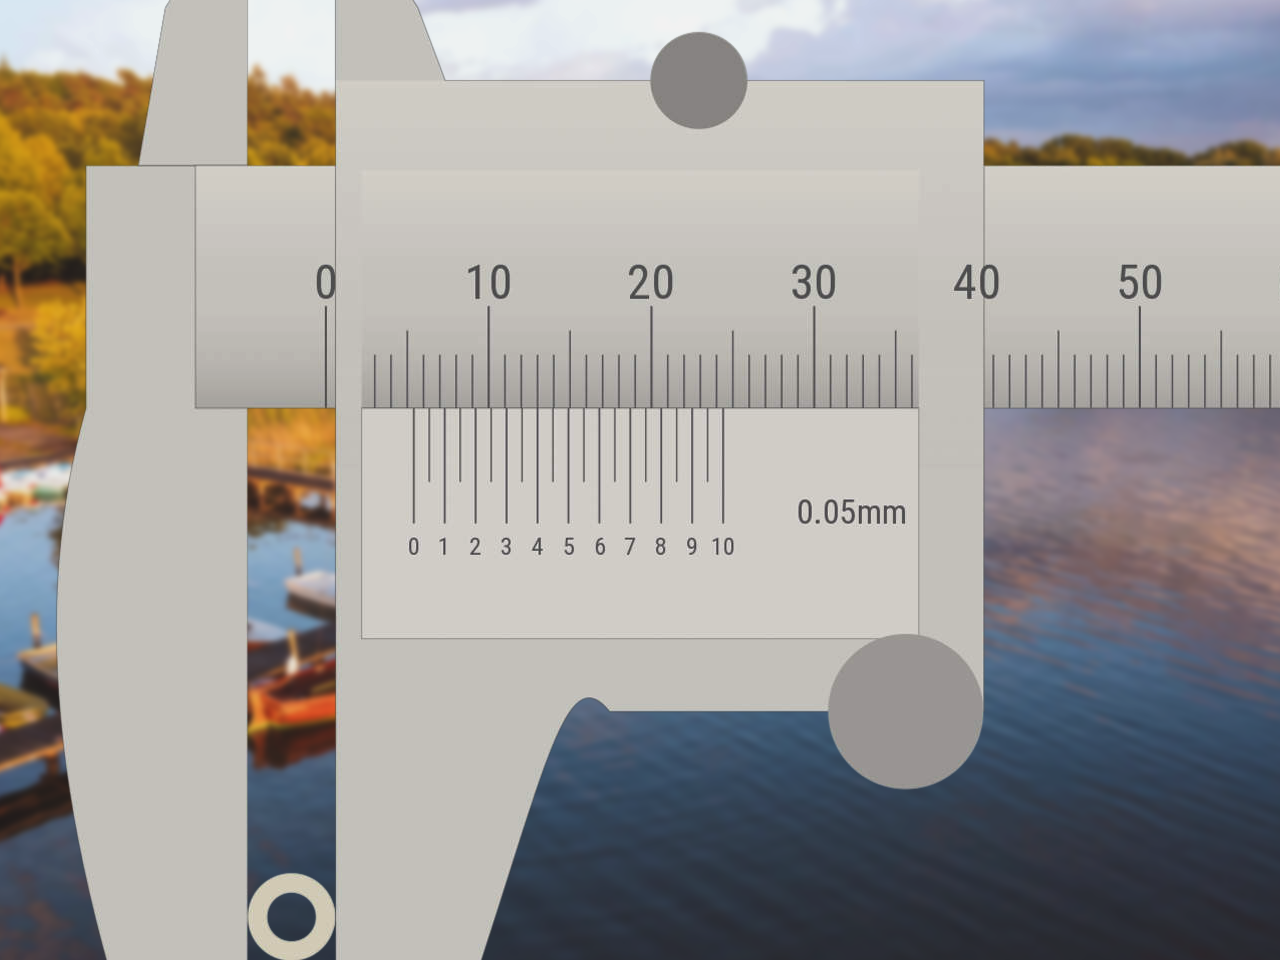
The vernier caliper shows 5.4 mm
